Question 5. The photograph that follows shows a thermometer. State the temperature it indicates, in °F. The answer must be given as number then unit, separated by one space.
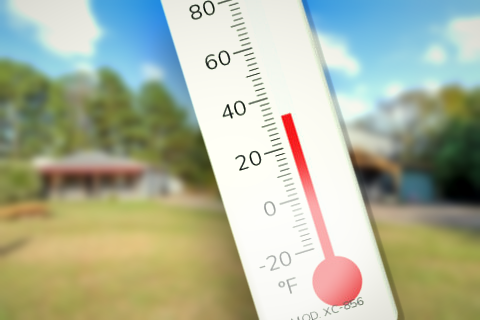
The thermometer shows 32 °F
